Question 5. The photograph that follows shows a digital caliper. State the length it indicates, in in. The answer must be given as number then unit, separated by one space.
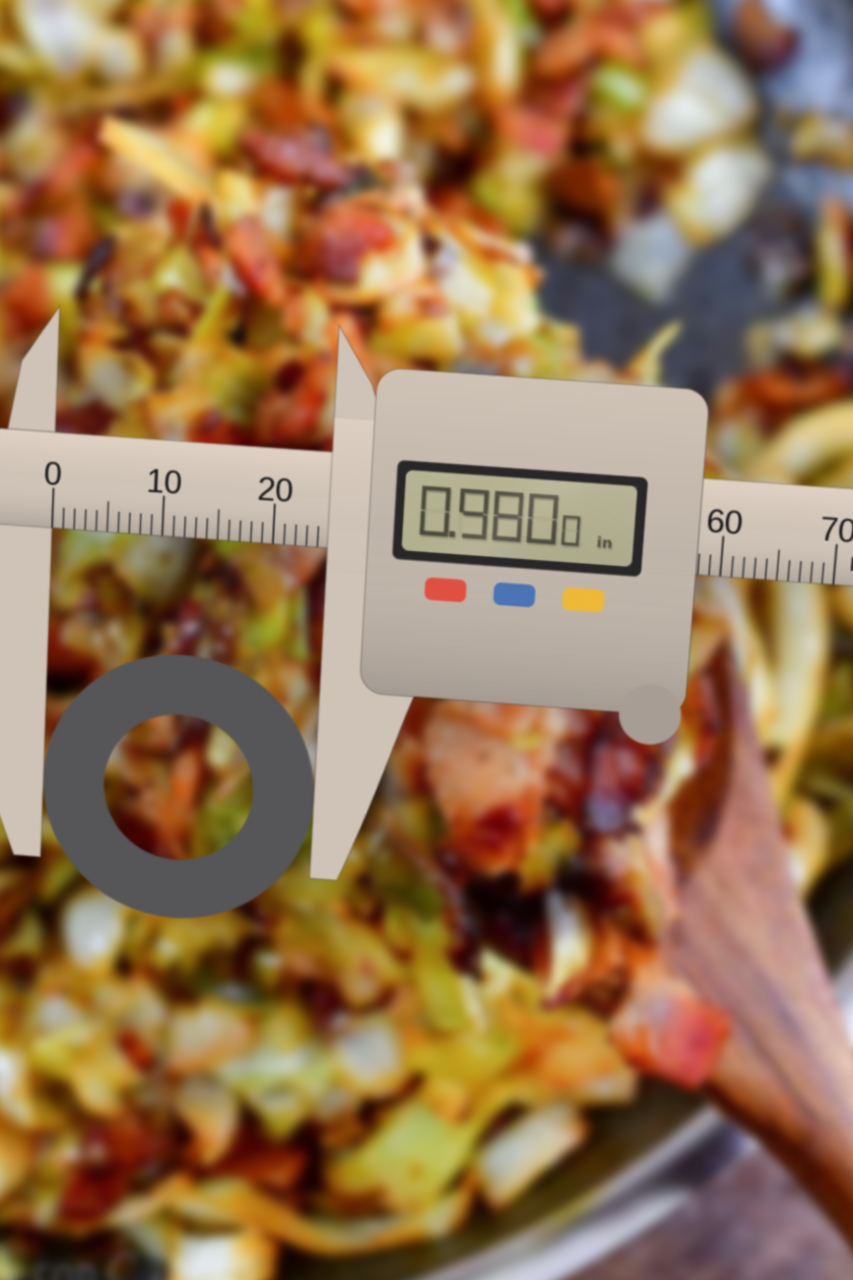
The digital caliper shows 0.9800 in
